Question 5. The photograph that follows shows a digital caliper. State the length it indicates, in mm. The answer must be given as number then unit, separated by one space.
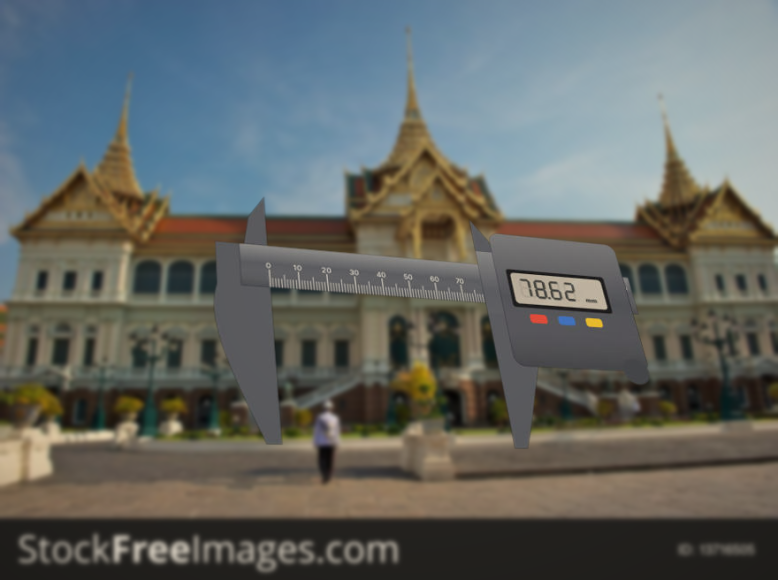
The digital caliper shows 78.62 mm
